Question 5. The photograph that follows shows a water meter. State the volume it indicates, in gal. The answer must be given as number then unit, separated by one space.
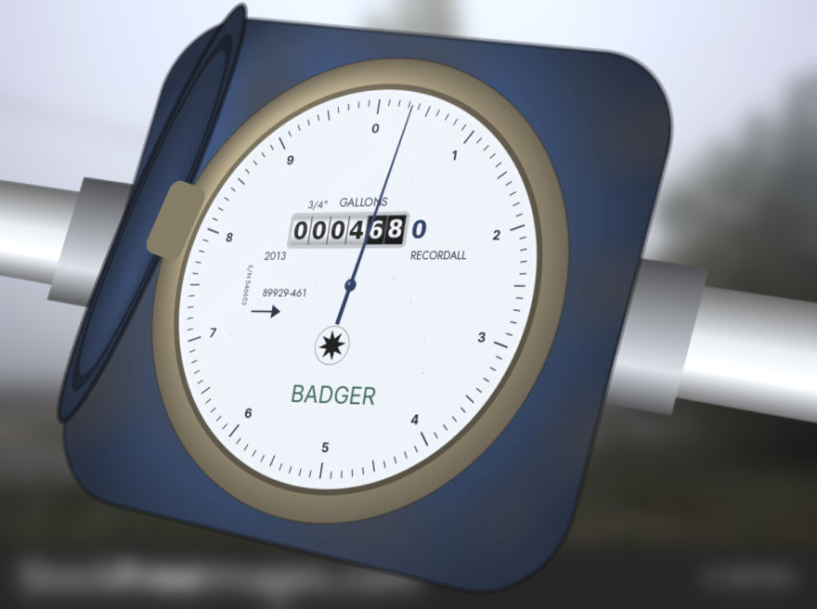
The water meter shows 4680.3 gal
